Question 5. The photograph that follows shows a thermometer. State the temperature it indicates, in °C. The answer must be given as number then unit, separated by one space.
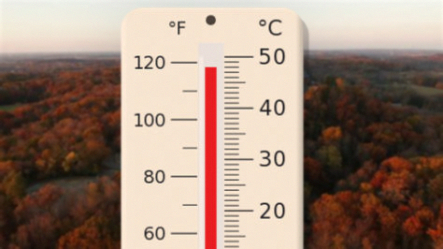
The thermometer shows 48 °C
